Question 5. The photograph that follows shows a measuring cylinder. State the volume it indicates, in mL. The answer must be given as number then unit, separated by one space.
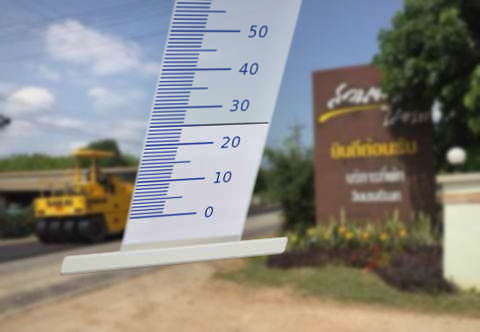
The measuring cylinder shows 25 mL
